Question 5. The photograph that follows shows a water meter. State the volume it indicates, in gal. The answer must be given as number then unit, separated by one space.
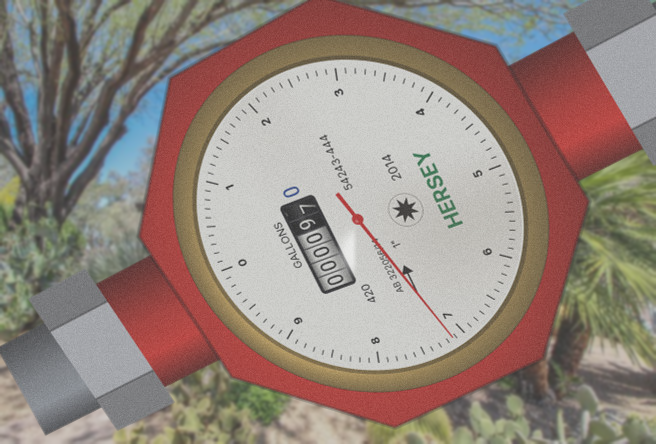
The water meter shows 967.1 gal
